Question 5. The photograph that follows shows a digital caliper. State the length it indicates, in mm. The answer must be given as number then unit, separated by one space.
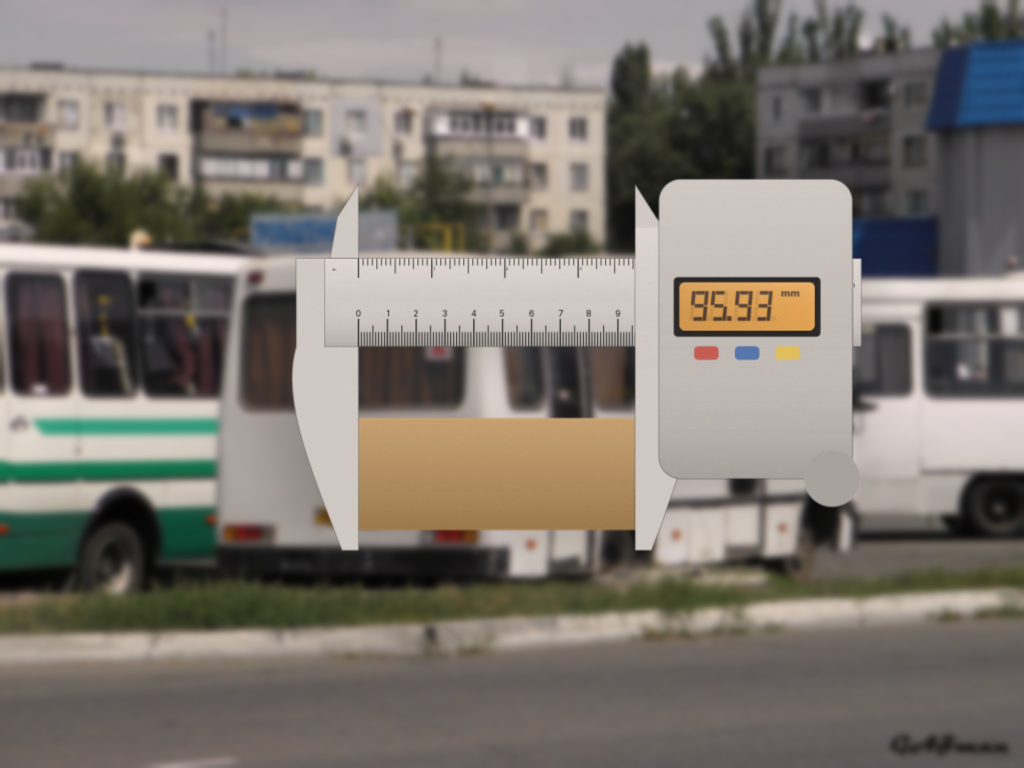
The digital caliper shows 95.93 mm
